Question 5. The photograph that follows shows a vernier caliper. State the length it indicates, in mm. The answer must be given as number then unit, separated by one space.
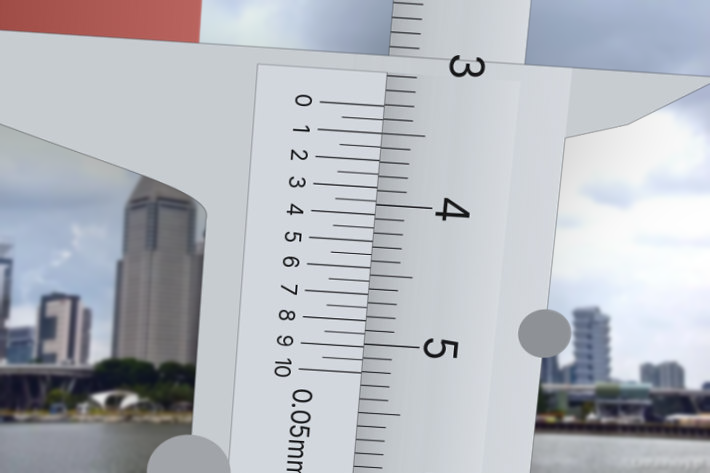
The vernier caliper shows 33.1 mm
